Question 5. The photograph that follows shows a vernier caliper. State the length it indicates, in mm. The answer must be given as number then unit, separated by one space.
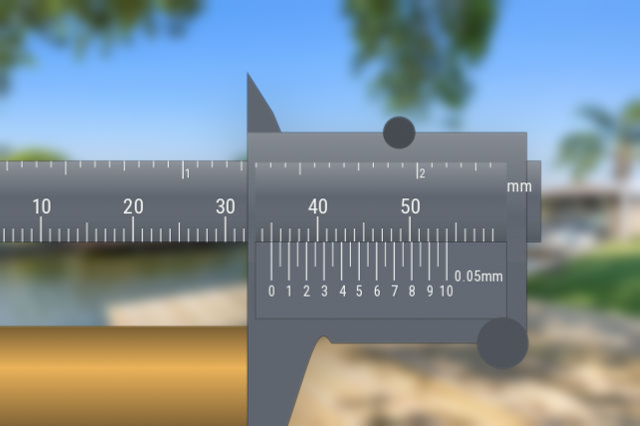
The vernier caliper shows 35.0 mm
